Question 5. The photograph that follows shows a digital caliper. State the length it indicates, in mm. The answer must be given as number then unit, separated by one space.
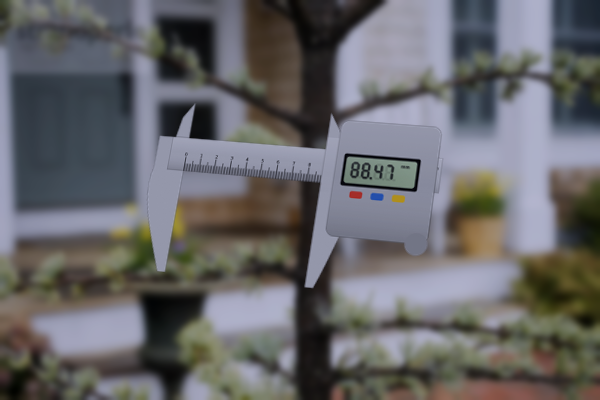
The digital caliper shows 88.47 mm
